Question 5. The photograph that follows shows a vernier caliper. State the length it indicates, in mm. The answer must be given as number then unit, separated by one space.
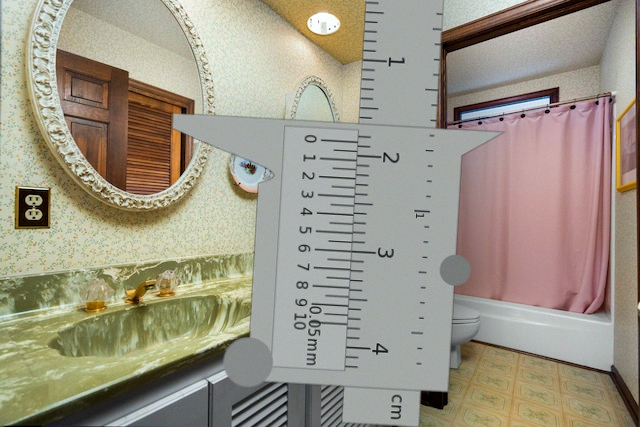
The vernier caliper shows 18.6 mm
